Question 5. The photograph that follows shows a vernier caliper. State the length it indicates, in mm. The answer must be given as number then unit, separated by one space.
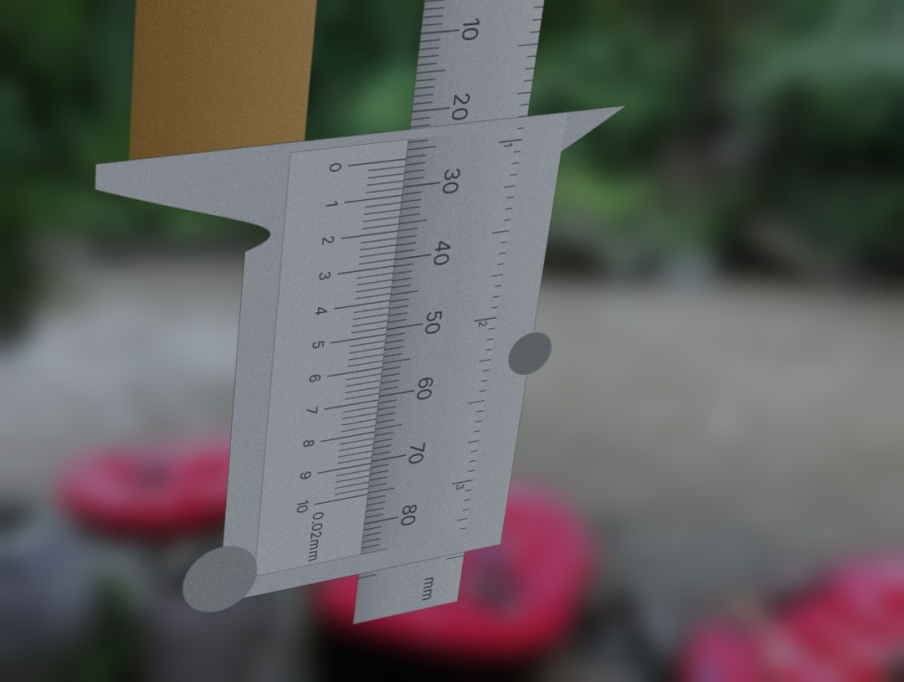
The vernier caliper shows 26.2 mm
